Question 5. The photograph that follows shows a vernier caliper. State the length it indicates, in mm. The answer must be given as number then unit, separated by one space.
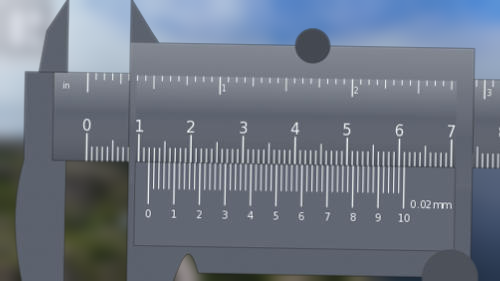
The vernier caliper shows 12.0 mm
